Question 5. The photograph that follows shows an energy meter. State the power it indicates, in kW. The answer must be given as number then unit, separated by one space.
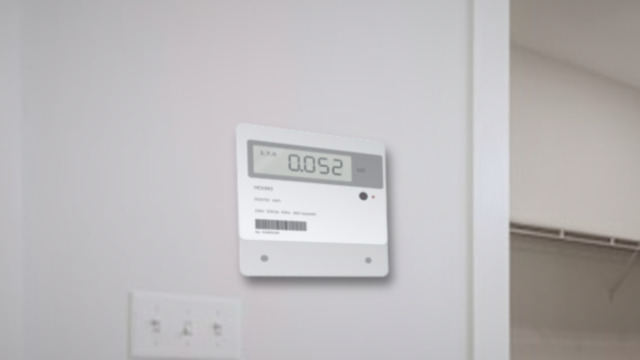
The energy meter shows 0.052 kW
